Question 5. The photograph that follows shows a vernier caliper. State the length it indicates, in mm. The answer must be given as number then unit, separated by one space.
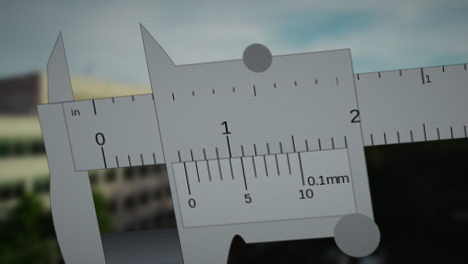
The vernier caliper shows 6.3 mm
